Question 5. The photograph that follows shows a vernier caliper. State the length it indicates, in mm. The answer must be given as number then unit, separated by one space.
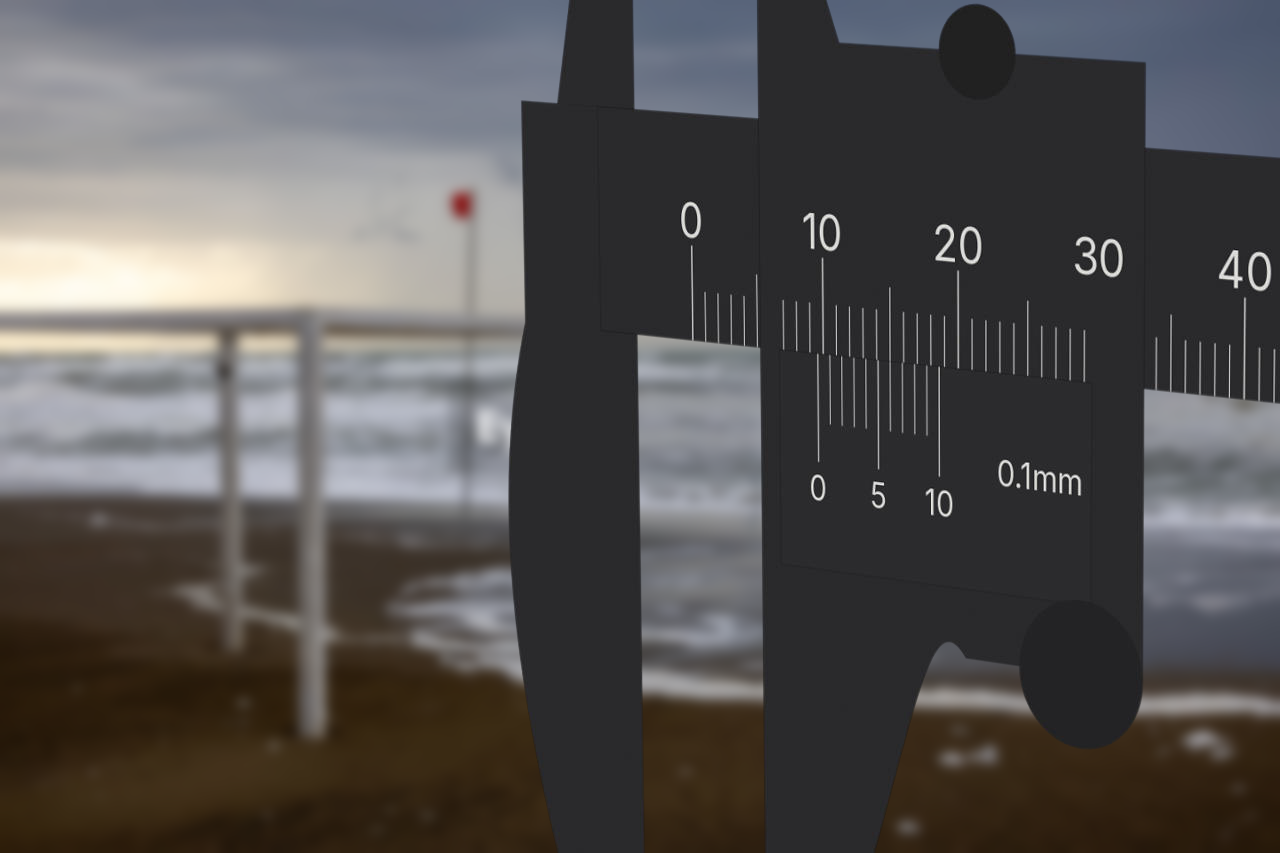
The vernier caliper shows 9.6 mm
